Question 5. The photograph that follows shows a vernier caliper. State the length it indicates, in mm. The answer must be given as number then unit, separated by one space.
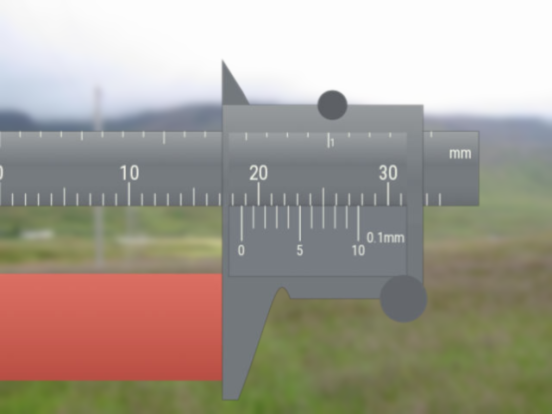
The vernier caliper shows 18.7 mm
